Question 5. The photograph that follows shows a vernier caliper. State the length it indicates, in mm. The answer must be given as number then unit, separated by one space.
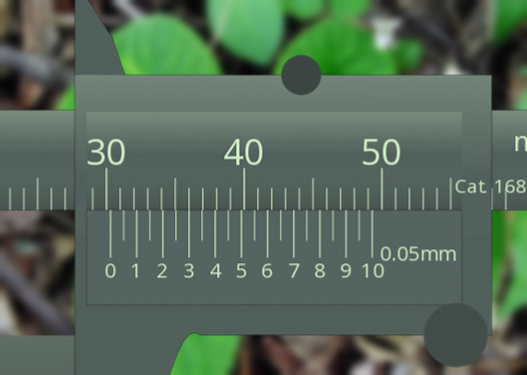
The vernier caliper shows 30.3 mm
